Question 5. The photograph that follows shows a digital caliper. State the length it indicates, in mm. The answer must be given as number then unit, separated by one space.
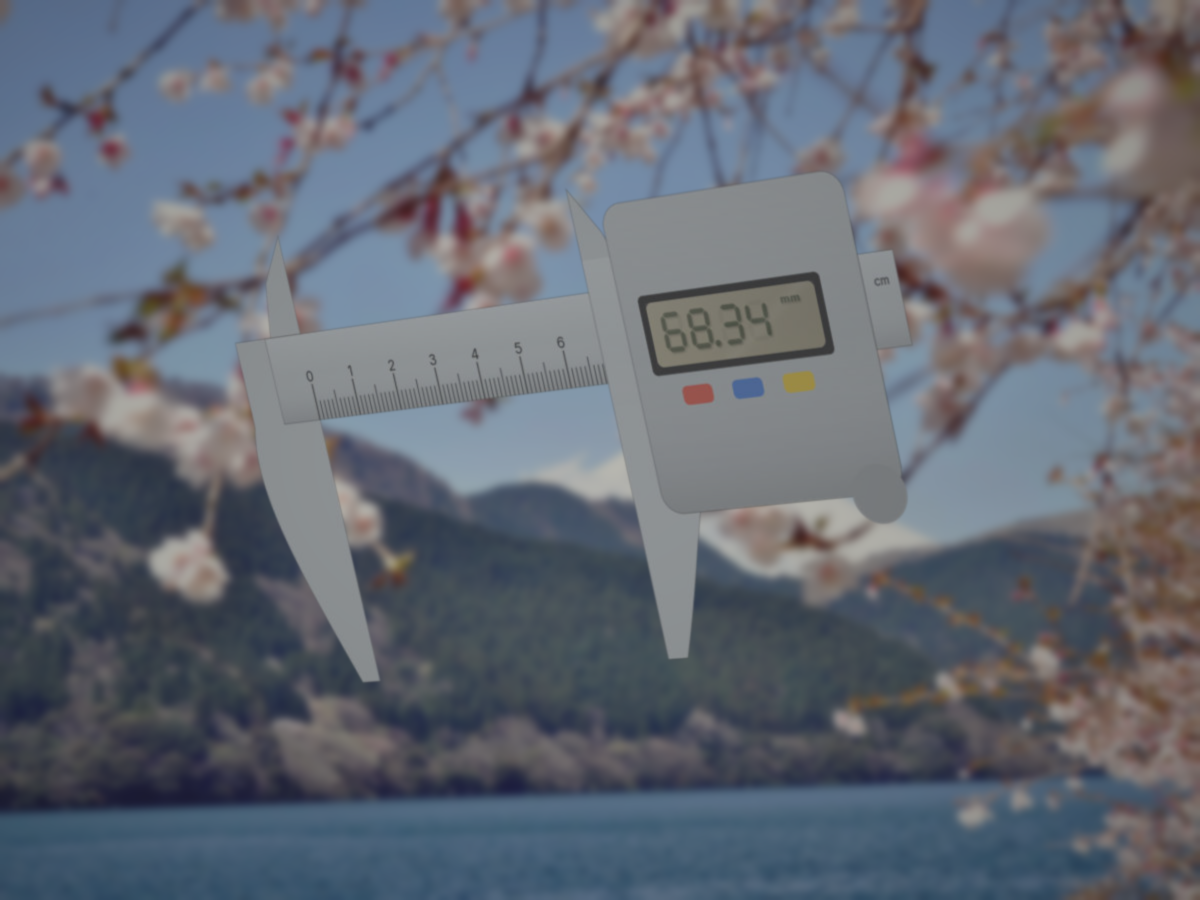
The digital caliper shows 68.34 mm
